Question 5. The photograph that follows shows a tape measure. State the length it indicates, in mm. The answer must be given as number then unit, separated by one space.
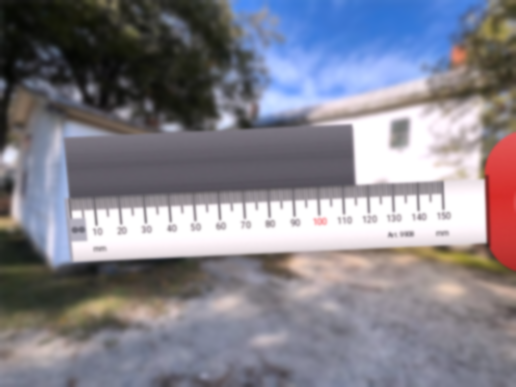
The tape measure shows 115 mm
